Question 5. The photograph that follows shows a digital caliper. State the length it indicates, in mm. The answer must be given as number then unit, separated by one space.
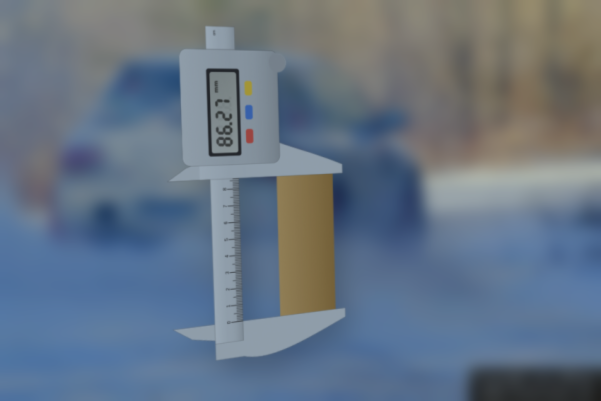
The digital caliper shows 86.27 mm
